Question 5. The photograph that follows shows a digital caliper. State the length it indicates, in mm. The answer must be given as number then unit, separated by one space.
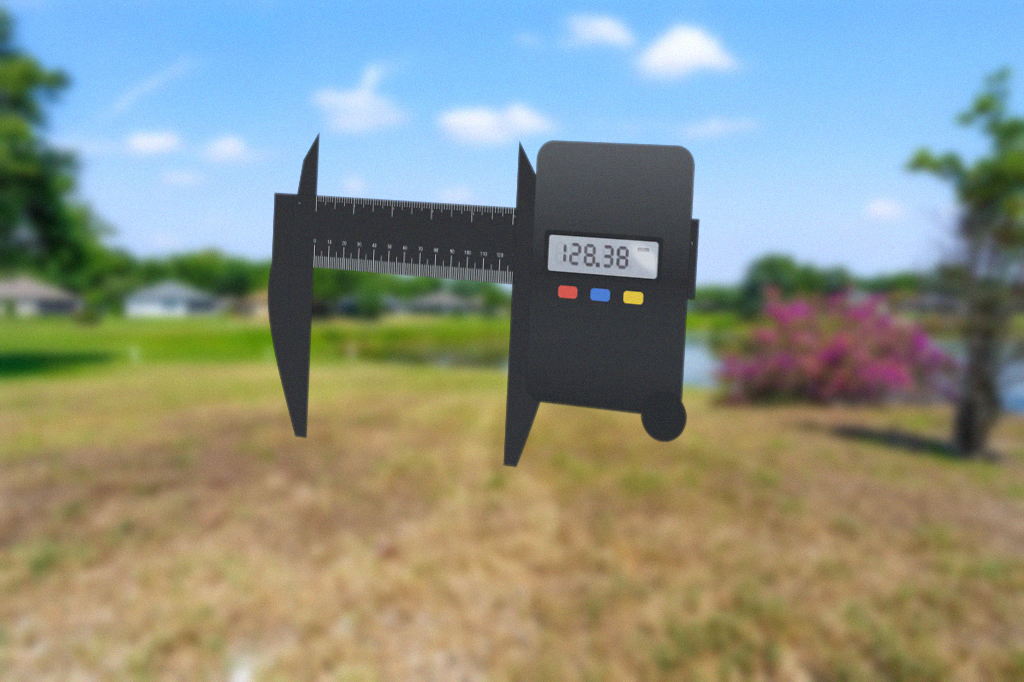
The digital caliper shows 128.38 mm
